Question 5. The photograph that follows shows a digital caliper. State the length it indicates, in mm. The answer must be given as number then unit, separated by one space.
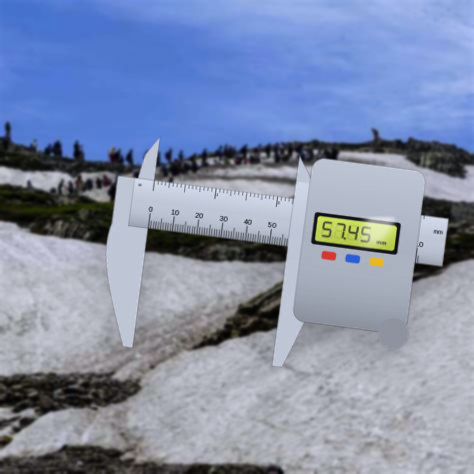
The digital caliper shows 57.45 mm
